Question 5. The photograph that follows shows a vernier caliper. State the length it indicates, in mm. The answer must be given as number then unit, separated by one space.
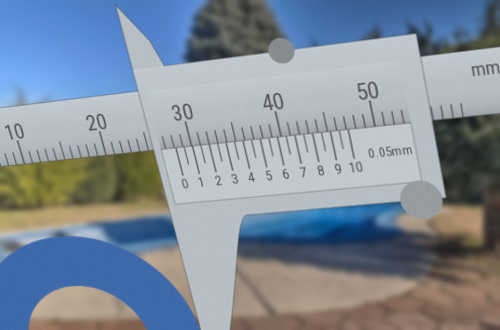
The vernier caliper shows 28.2 mm
